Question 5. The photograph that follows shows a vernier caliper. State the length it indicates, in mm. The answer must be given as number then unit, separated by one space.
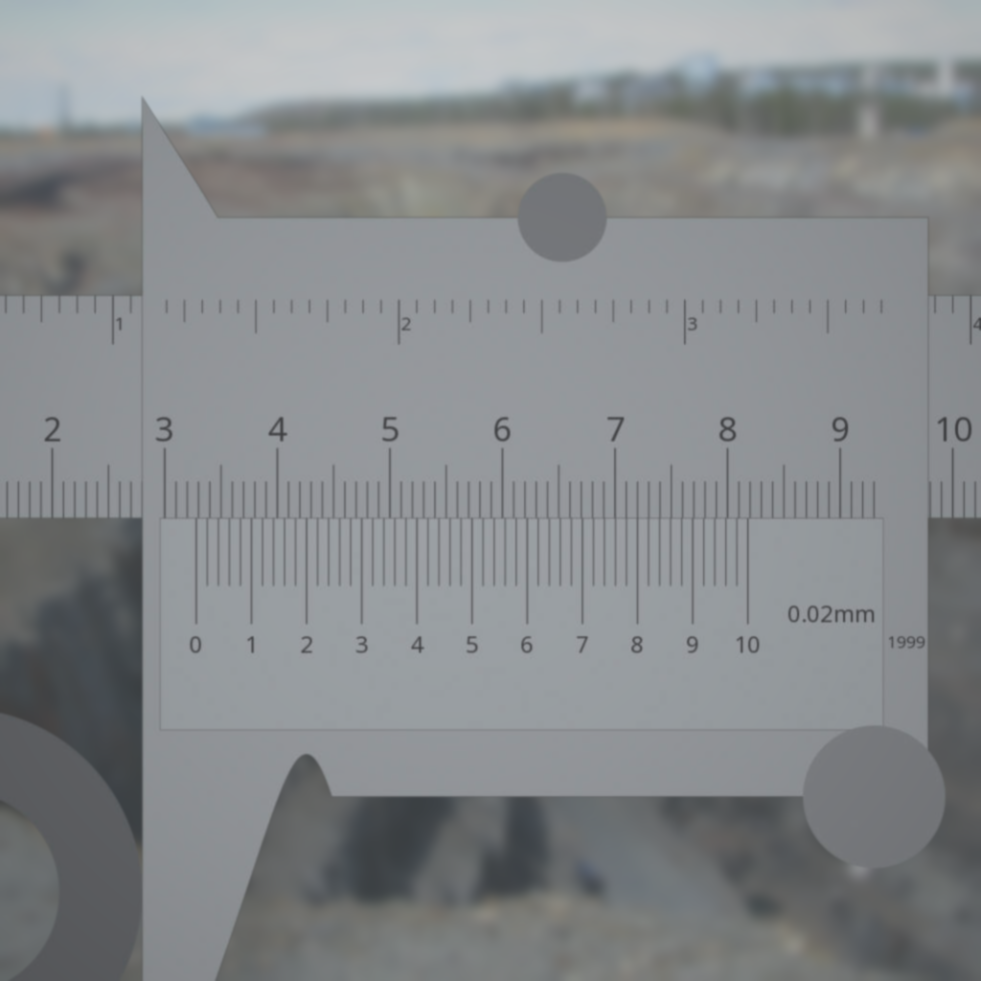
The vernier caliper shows 32.8 mm
